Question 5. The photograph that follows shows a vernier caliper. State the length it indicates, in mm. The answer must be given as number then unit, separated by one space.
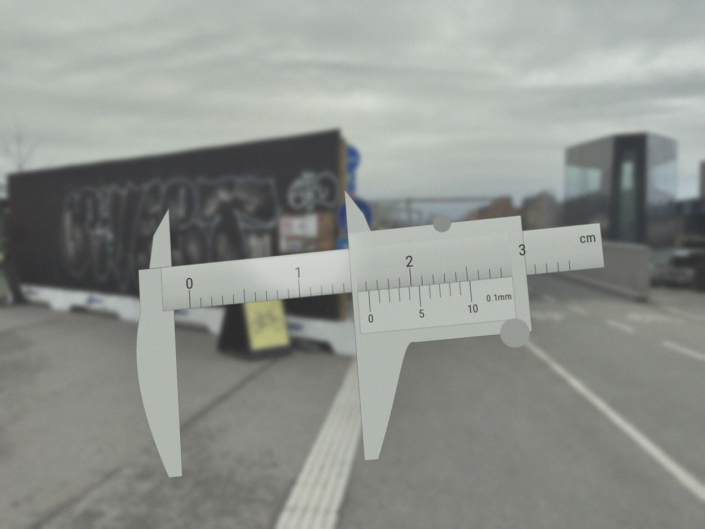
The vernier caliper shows 16.2 mm
